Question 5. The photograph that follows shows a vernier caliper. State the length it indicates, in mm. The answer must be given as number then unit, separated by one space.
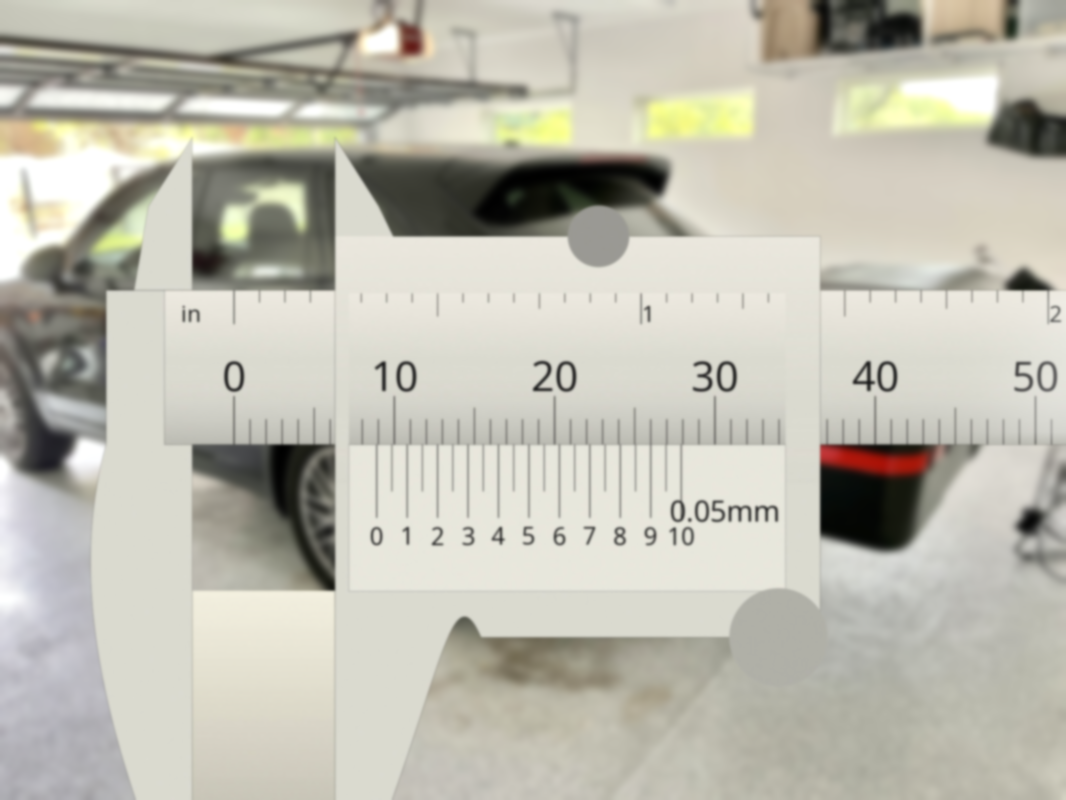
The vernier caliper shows 8.9 mm
